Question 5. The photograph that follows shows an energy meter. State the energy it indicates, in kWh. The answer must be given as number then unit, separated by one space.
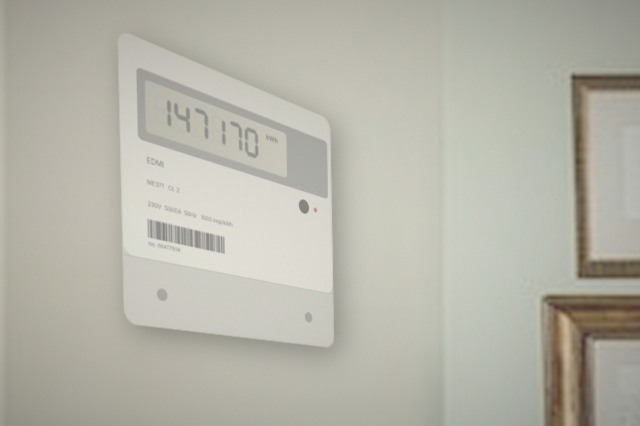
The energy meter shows 147170 kWh
